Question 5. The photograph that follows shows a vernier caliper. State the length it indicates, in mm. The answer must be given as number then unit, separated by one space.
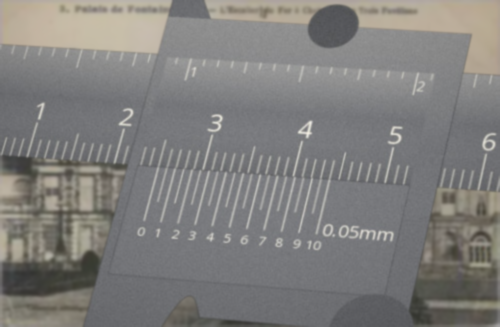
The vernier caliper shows 25.0 mm
